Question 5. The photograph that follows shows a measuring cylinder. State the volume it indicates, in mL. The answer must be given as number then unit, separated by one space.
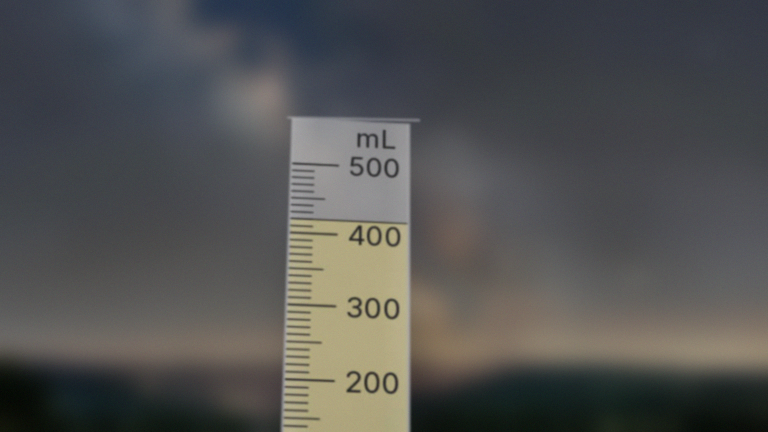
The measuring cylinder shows 420 mL
